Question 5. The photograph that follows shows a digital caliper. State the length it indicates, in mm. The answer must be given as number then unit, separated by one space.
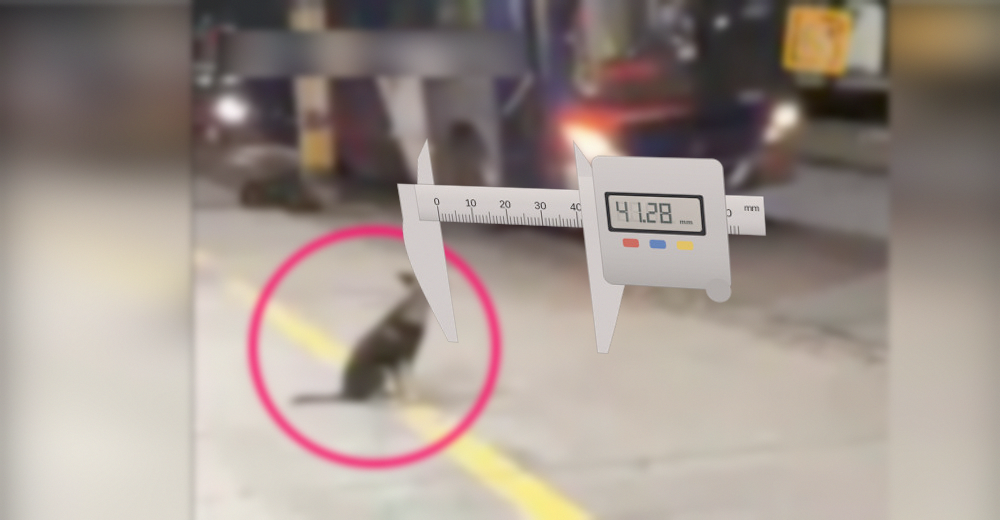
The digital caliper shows 41.28 mm
